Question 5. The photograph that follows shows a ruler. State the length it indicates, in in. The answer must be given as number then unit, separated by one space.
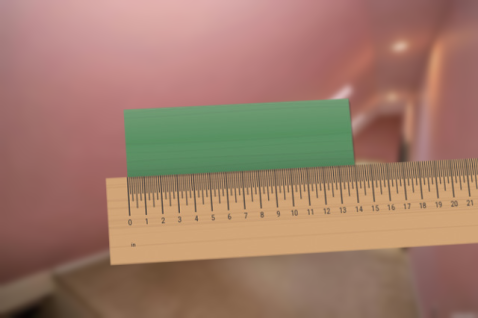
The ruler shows 14 in
